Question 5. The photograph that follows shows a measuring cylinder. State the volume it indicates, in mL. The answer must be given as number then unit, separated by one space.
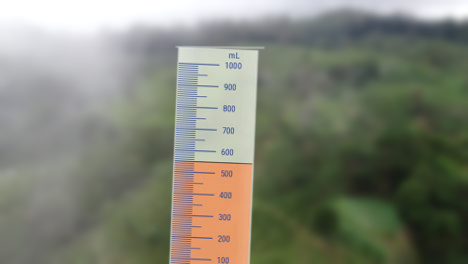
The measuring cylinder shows 550 mL
